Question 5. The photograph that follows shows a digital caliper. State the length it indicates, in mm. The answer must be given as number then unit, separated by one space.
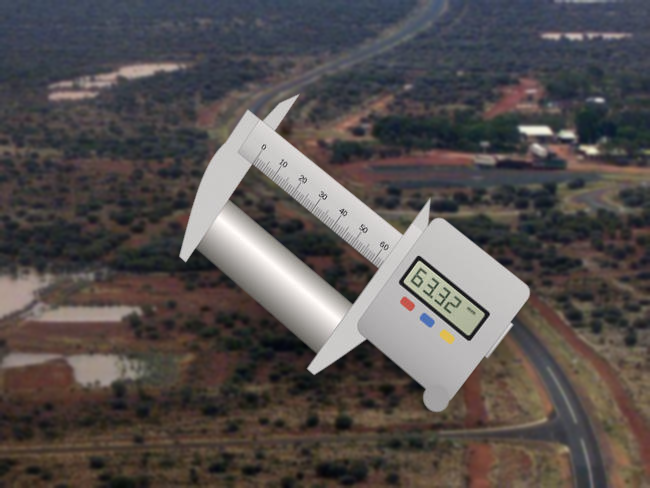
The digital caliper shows 63.32 mm
